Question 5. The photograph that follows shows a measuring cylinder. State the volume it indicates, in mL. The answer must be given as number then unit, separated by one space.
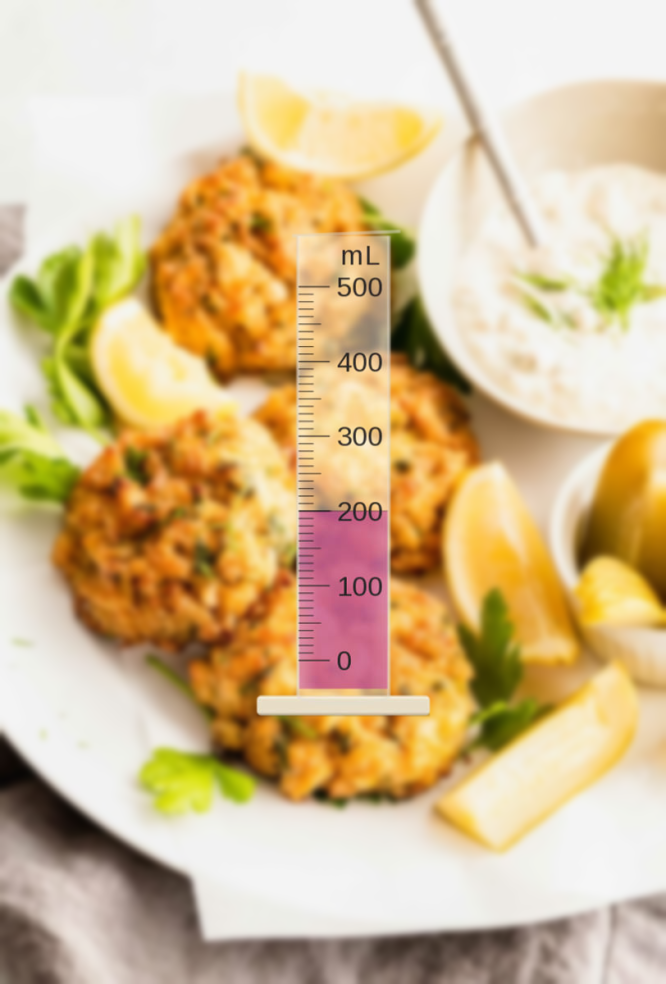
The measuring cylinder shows 200 mL
